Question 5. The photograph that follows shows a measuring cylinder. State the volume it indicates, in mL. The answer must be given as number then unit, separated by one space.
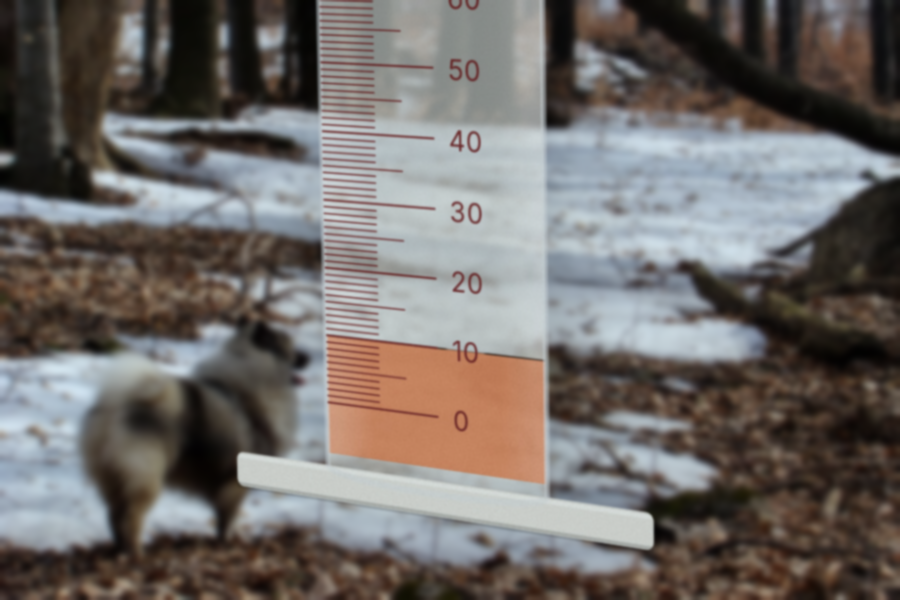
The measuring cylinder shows 10 mL
